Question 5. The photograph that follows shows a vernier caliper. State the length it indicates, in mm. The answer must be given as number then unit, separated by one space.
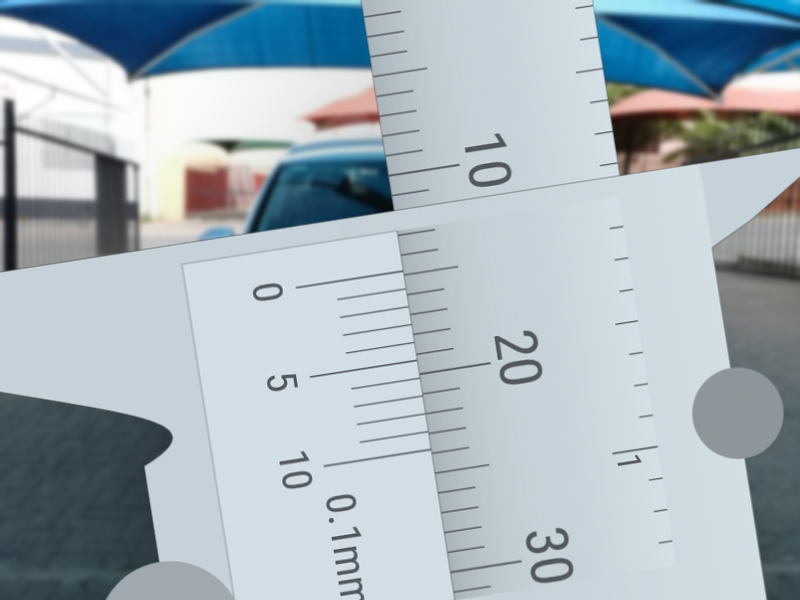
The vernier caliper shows 14.8 mm
